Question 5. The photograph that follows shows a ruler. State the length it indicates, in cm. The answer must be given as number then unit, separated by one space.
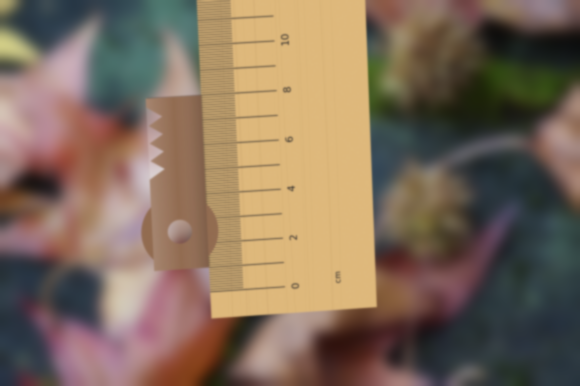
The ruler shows 7 cm
